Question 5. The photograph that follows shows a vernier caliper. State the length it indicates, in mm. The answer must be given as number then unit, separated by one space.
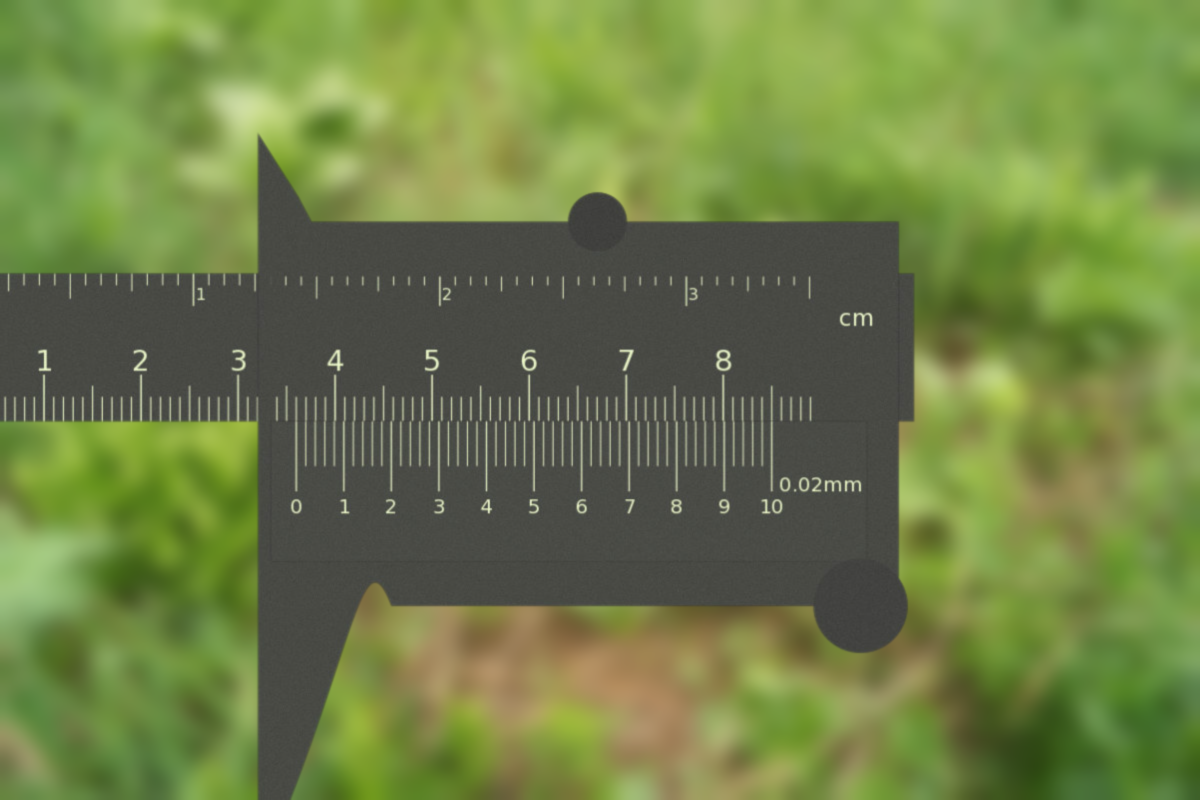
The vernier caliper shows 36.0 mm
